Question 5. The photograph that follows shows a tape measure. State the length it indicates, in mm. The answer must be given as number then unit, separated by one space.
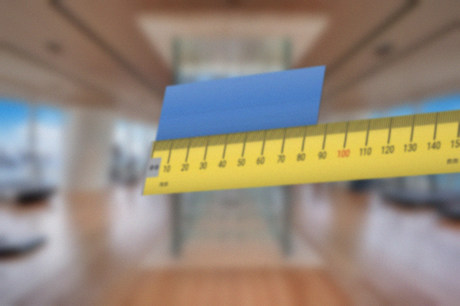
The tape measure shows 85 mm
